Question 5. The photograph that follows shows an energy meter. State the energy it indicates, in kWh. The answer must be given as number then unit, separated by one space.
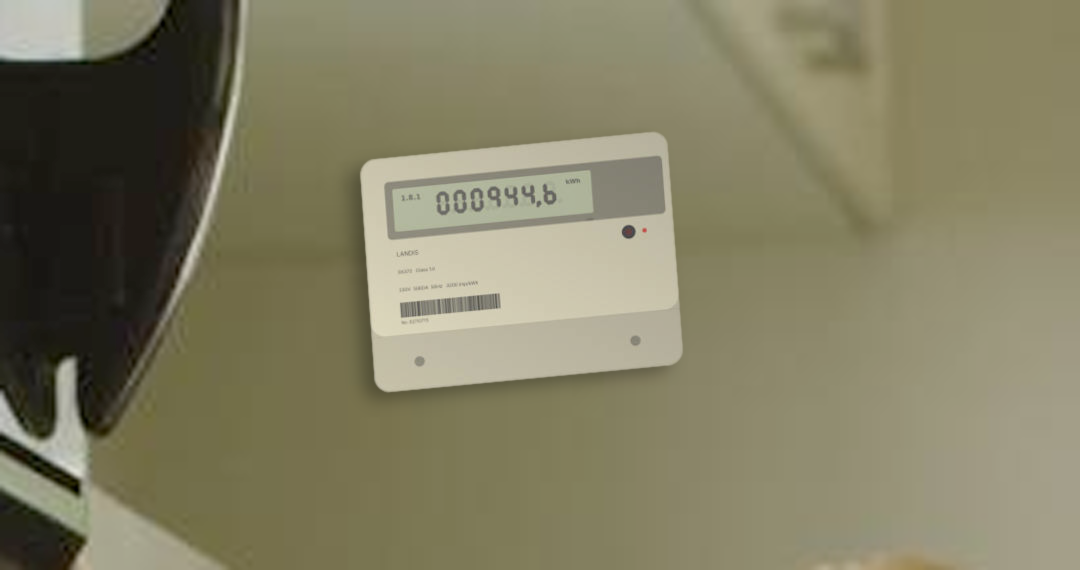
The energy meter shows 944.6 kWh
